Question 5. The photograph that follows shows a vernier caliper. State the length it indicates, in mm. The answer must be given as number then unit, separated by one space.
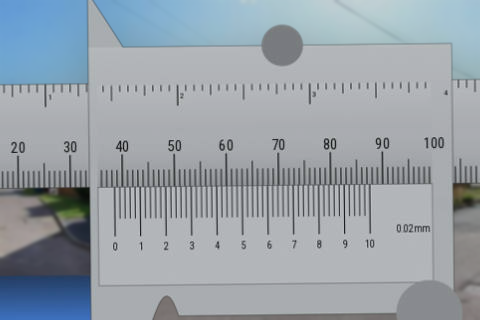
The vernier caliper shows 38.5 mm
